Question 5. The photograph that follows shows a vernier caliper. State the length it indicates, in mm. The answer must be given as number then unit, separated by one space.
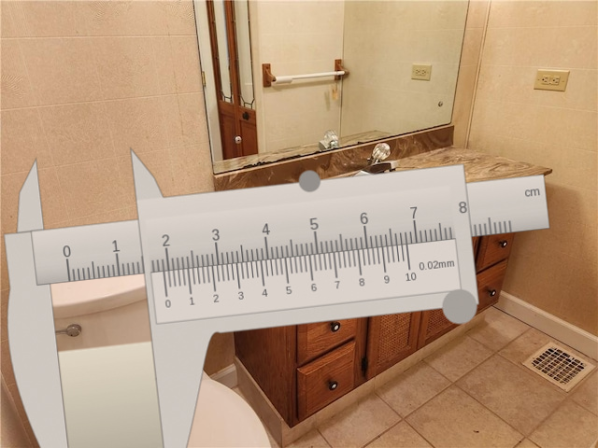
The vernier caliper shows 19.0 mm
